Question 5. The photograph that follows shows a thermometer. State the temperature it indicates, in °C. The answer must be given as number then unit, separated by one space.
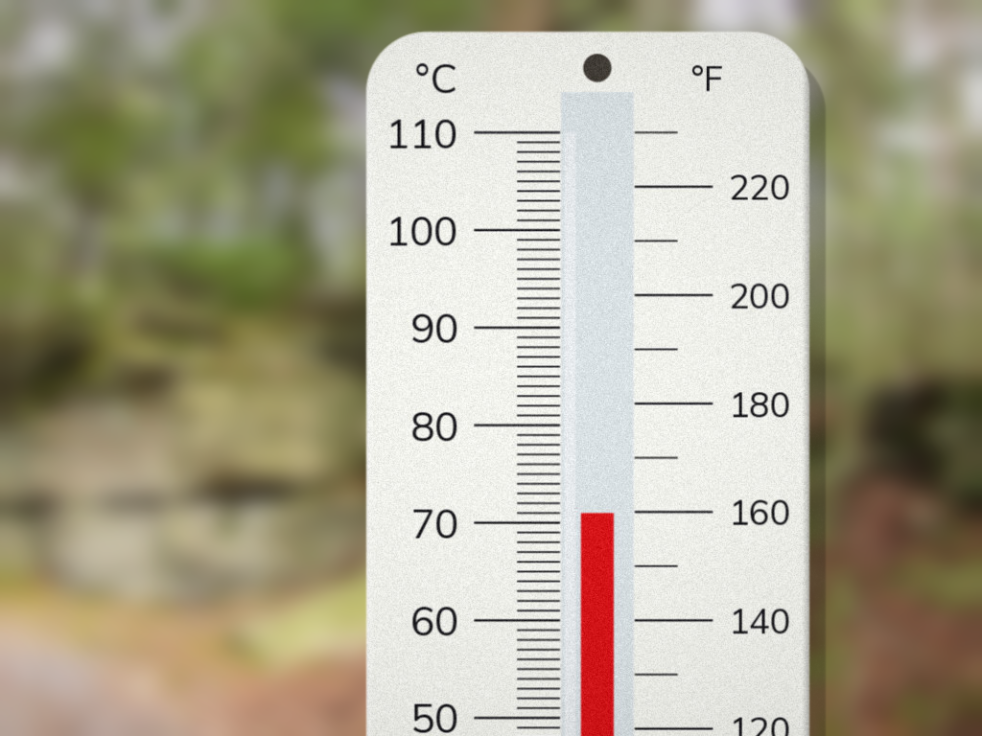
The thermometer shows 71 °C
